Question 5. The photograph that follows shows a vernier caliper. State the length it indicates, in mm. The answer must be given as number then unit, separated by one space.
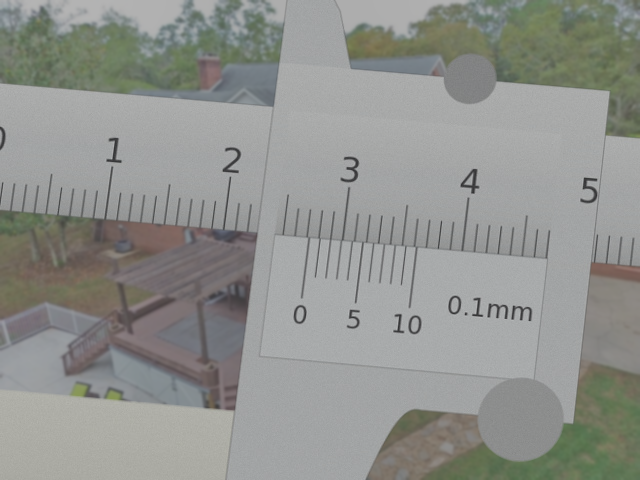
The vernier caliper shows 27.2 mm
